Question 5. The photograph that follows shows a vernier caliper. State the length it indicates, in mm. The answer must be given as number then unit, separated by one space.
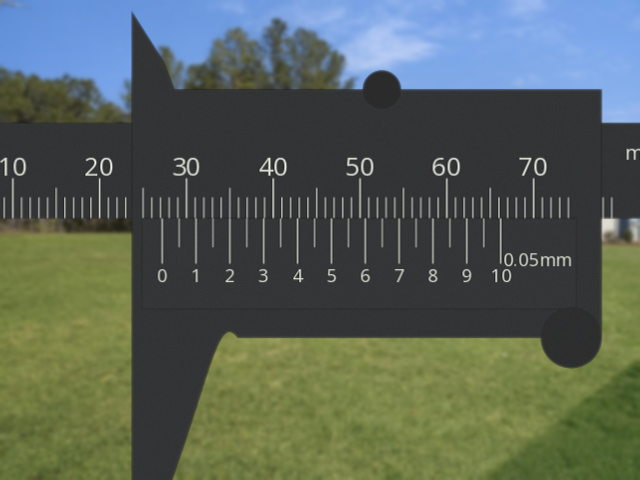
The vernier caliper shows 27.2 mm
